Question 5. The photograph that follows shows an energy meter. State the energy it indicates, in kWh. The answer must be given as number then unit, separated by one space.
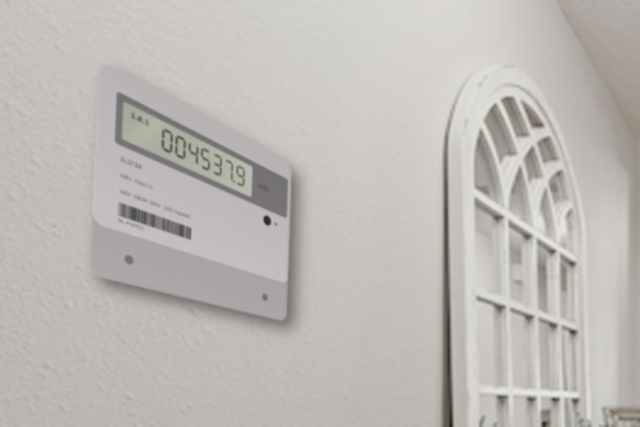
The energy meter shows 4537.9 kWh
